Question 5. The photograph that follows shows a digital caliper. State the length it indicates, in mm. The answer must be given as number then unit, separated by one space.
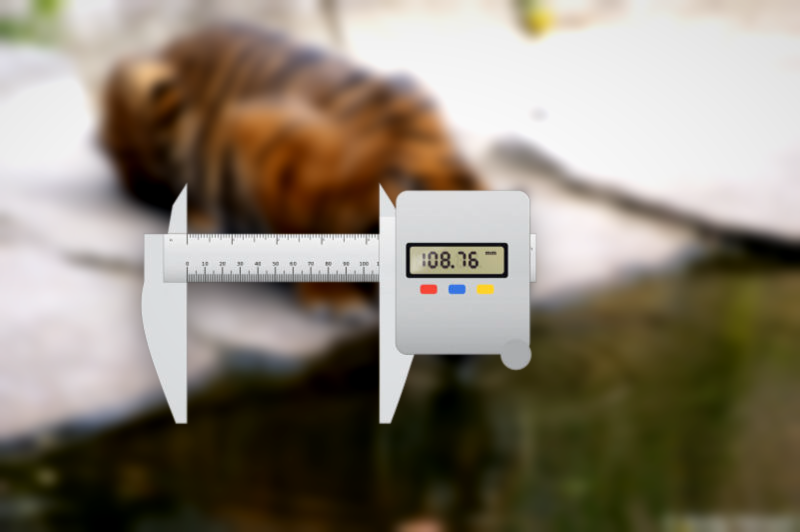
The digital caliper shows 108.76 mm
